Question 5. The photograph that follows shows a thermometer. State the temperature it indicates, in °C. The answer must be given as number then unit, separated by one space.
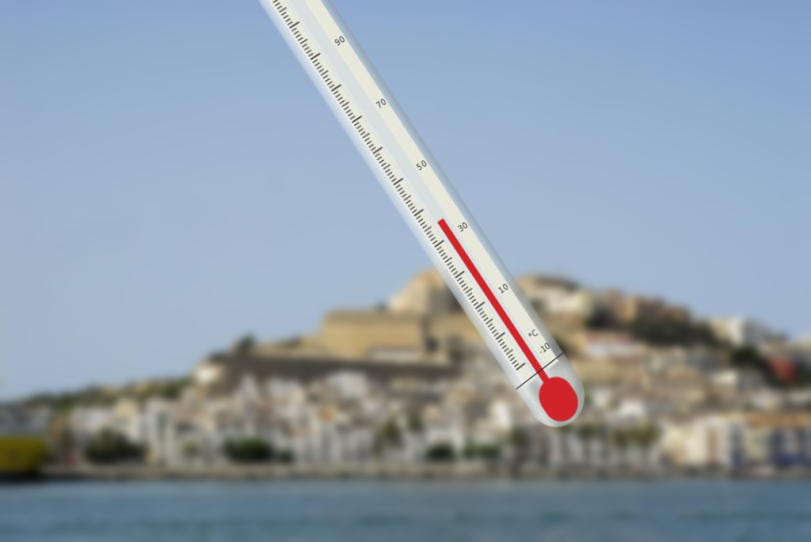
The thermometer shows 35 °C
